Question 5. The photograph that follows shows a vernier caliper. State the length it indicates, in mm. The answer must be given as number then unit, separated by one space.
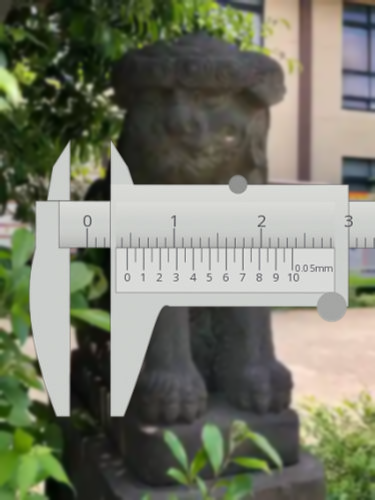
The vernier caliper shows 4.6 mm
